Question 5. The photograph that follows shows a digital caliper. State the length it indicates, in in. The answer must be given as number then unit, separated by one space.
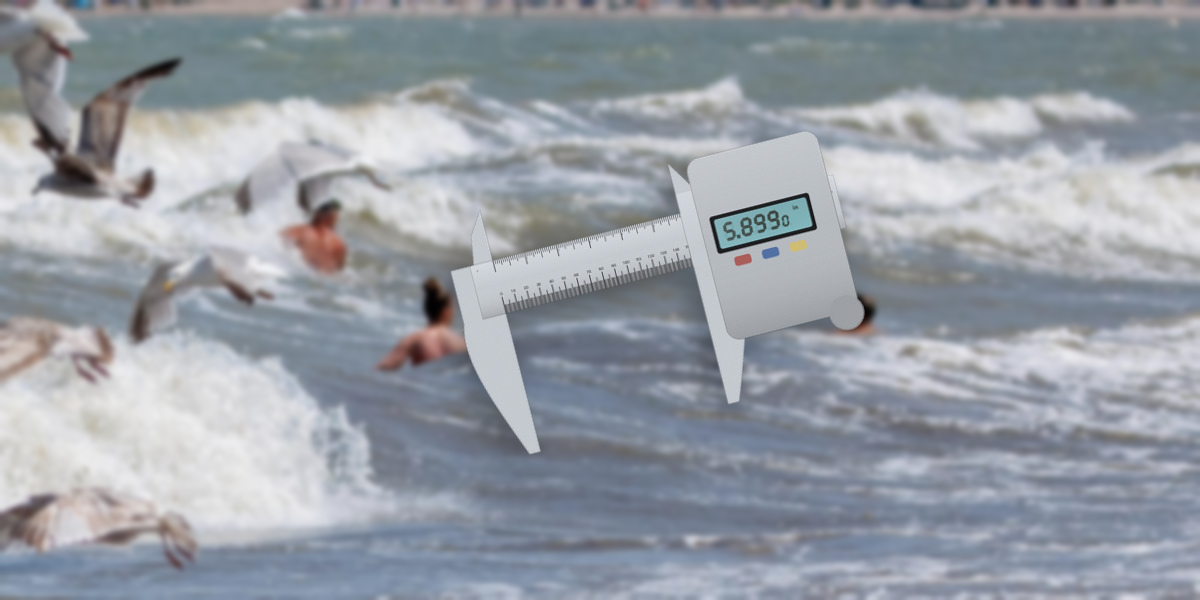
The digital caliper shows 5.8990 in
